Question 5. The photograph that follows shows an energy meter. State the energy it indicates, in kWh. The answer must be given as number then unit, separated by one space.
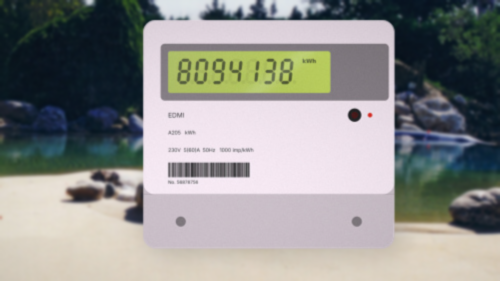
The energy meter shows 8094138 kWh
